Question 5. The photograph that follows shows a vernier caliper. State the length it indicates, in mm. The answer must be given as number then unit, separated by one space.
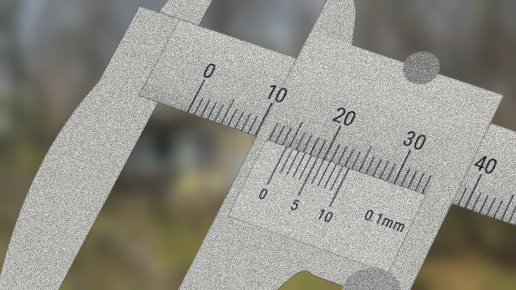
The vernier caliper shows 14.6 mm
